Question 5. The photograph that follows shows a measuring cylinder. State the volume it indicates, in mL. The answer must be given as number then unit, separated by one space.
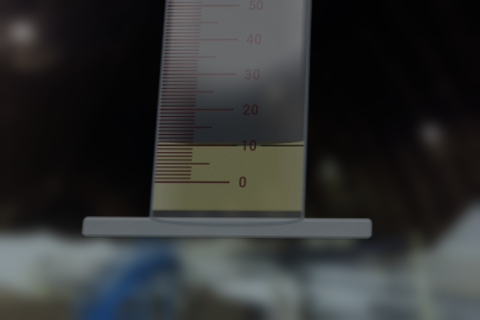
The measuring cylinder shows 10 mL
